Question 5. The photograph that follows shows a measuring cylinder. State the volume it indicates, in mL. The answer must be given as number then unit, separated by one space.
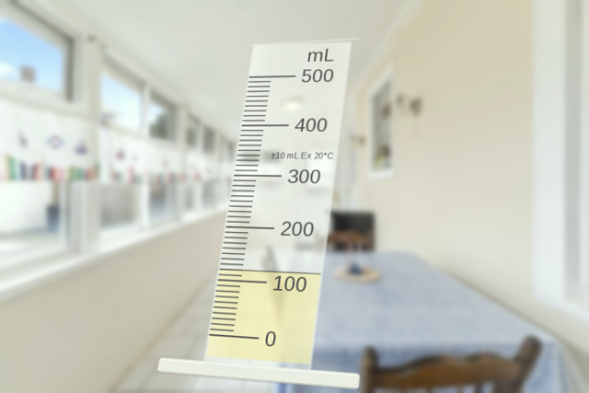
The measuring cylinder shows 120 mL
